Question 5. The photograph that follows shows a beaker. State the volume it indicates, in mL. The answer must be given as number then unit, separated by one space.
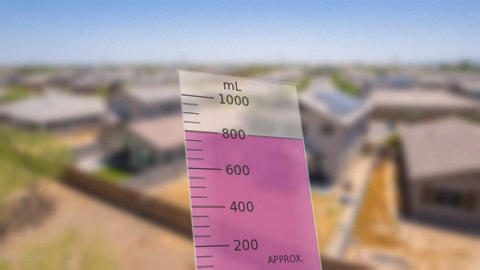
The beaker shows 800 mL
